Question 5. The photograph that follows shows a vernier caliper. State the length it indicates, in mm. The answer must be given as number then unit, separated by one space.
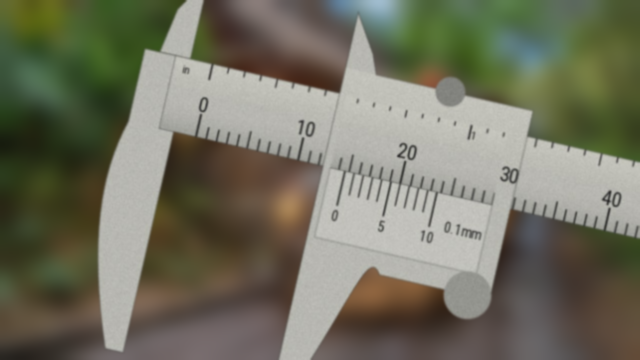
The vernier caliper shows 14.6 mm
